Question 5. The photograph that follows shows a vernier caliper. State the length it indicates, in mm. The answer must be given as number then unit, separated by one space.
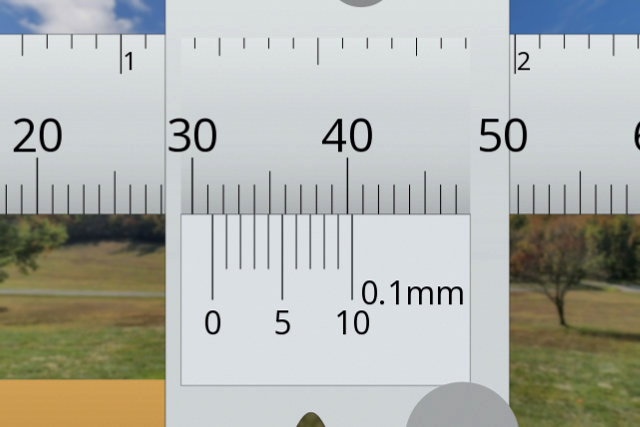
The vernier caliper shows 31.3 mm
